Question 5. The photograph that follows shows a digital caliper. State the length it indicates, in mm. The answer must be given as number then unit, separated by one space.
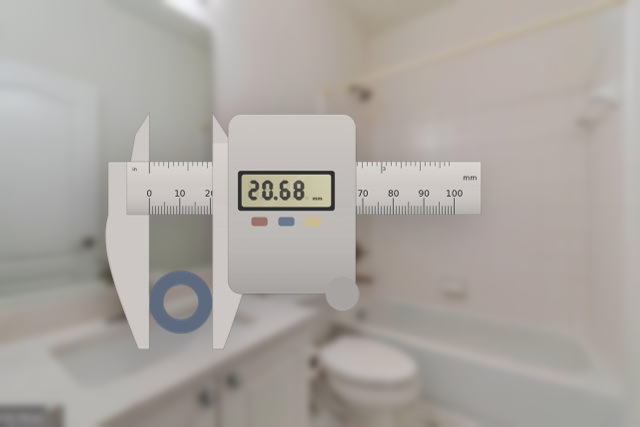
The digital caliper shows 20.68 mm
